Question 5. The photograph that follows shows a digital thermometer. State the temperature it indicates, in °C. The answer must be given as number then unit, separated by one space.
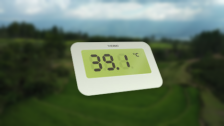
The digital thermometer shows 39.1 °C
